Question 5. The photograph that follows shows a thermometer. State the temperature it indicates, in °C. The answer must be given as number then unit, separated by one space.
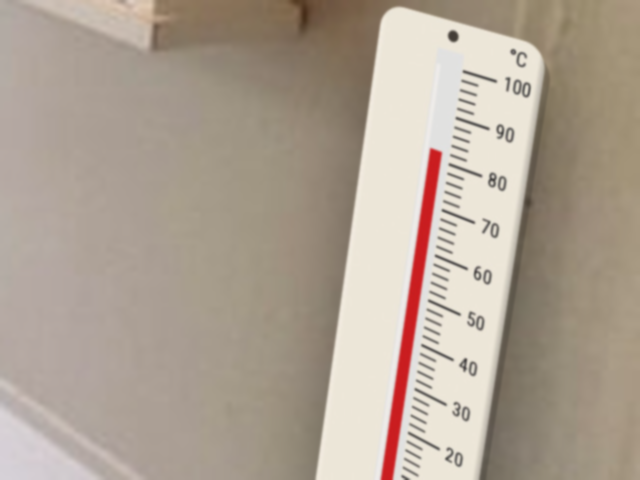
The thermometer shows 82 °C
